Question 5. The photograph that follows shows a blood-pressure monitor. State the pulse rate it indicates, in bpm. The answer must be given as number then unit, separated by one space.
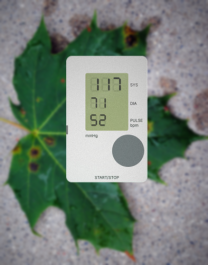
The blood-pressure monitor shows 52 bpm
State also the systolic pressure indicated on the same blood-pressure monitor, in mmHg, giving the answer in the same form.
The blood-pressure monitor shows 117 mmHg
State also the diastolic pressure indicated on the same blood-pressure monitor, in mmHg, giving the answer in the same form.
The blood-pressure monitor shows 71 mmHg
